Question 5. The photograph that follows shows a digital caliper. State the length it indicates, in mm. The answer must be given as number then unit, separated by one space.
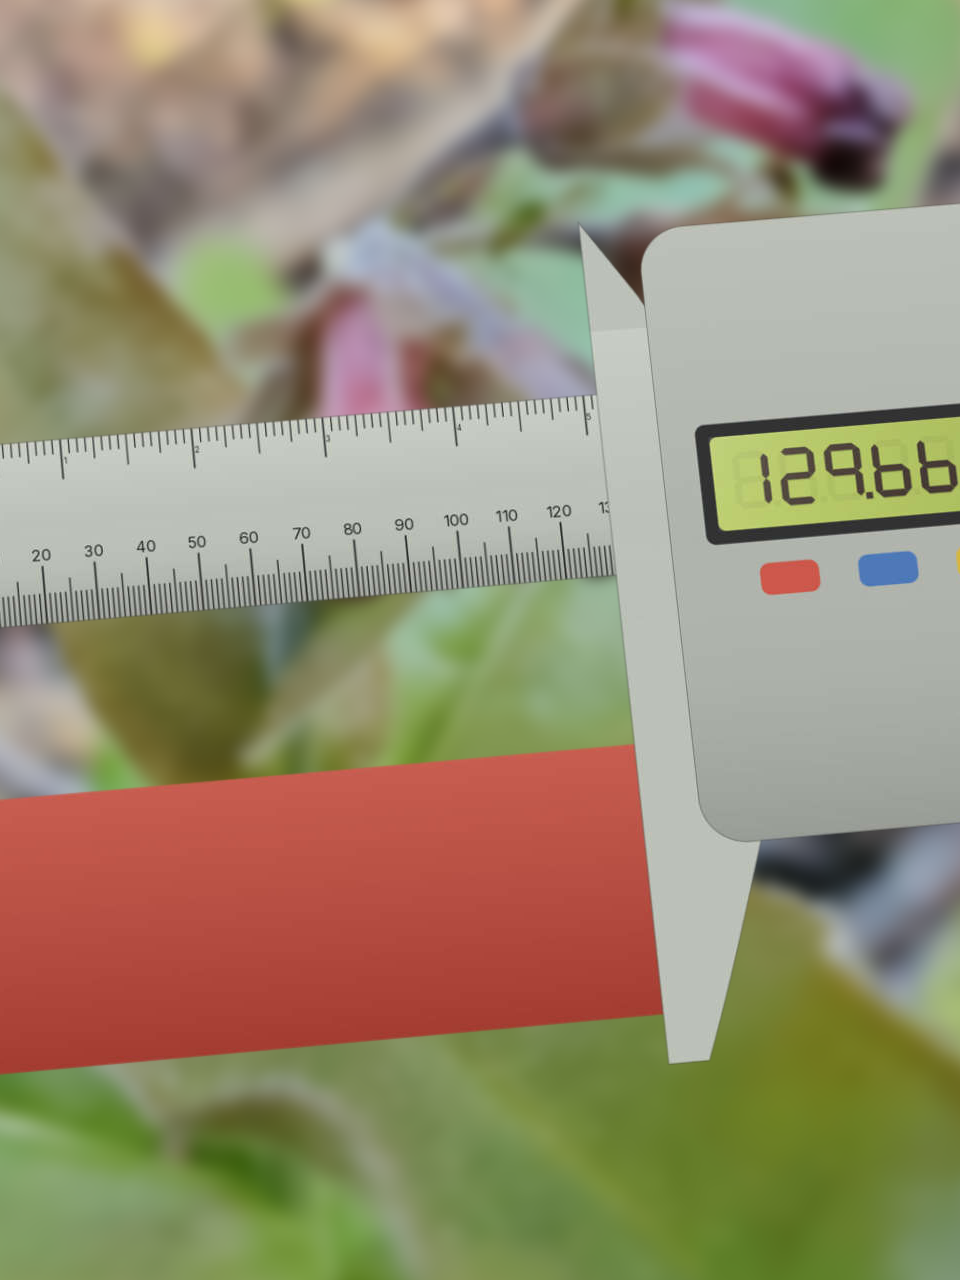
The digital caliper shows 129.66 mm
